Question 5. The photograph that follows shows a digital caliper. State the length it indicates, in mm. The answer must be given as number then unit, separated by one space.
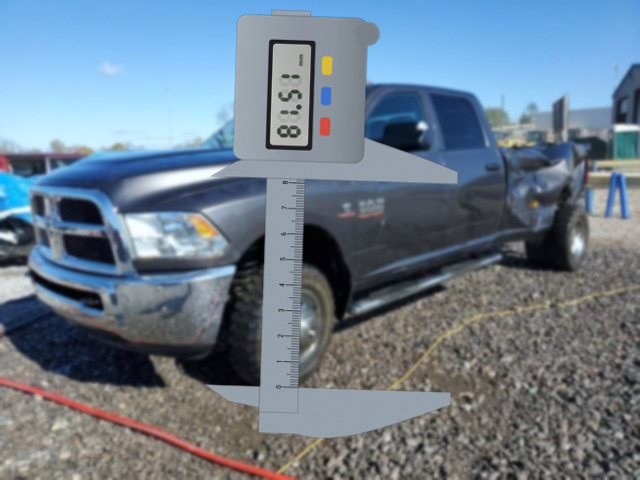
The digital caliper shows 81.51 mm
